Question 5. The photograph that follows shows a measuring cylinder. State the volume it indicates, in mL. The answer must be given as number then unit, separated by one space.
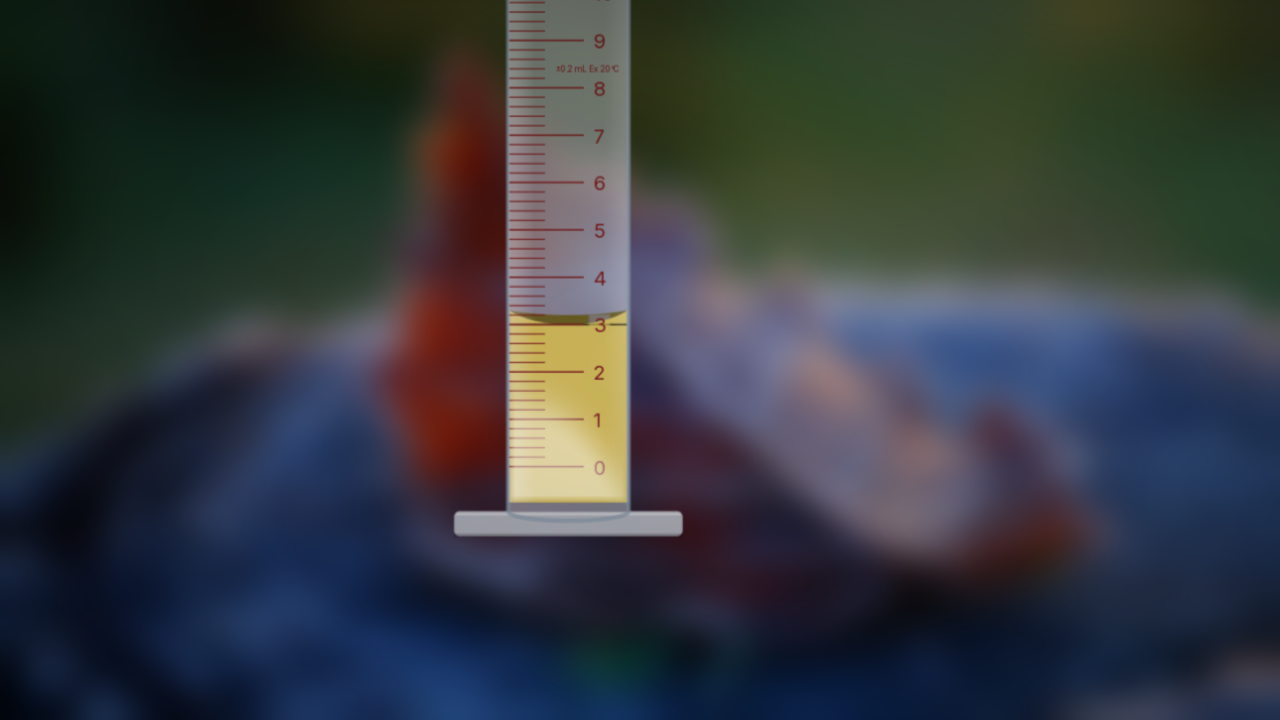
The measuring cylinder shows 3 mL
